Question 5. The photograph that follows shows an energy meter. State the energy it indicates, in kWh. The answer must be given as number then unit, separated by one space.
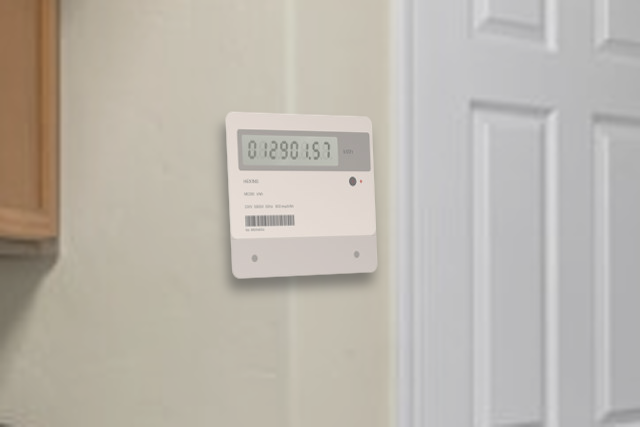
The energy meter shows 12901.57 kWh
